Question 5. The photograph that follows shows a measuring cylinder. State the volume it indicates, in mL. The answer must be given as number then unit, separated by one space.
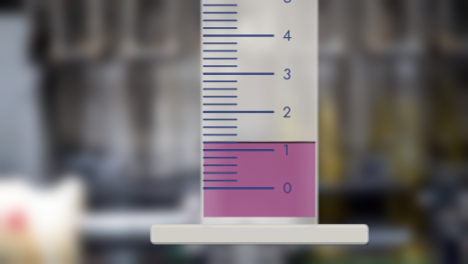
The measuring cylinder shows 1.2 mL
